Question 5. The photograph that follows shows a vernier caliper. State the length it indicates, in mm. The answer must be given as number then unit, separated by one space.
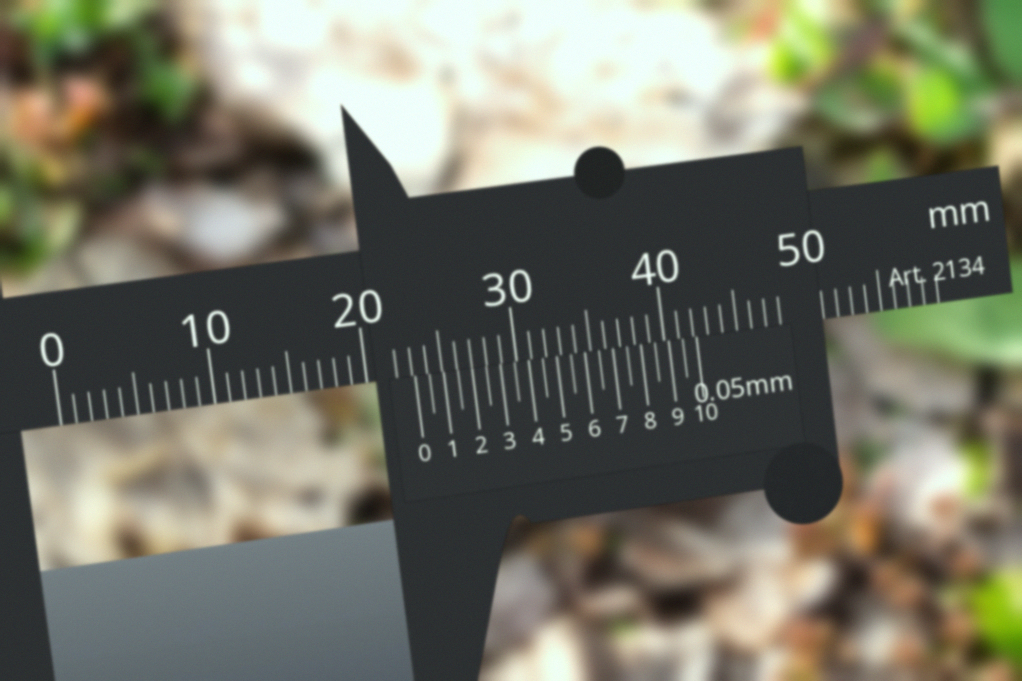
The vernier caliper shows 23.2 mm
